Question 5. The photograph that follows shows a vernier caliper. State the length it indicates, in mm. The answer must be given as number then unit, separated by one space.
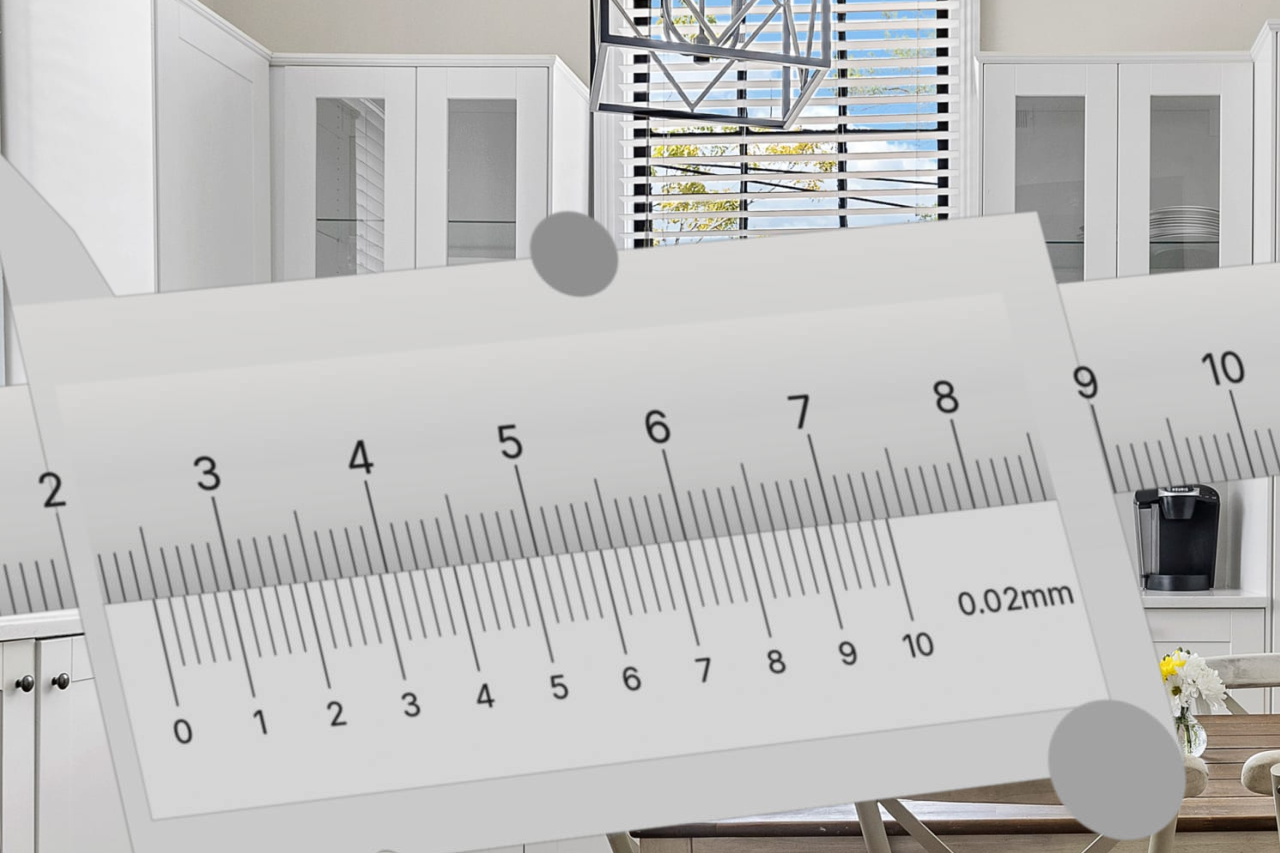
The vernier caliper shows 24.8 mm
